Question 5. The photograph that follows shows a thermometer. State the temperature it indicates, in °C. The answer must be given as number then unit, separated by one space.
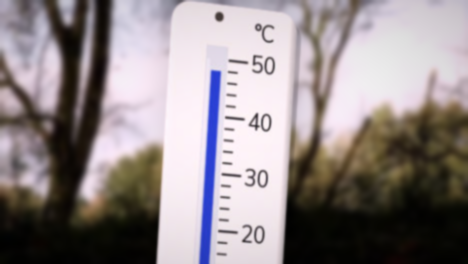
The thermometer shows 48 °C
